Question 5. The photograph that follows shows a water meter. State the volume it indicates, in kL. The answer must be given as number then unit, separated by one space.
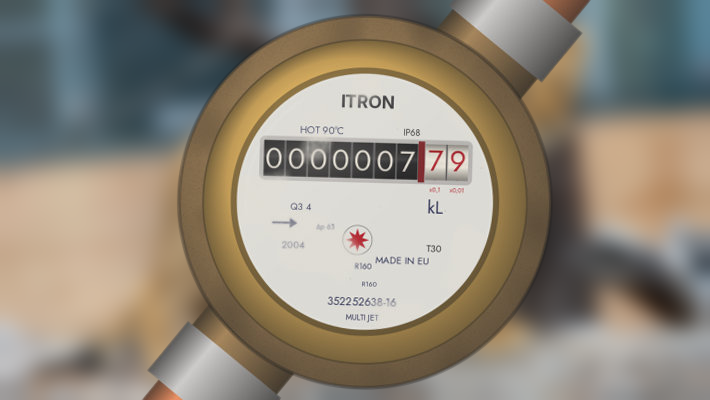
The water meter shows 7.79 kL
